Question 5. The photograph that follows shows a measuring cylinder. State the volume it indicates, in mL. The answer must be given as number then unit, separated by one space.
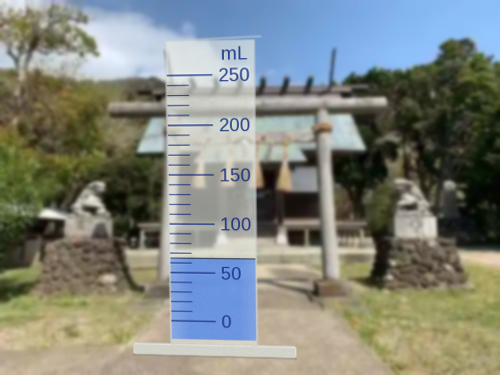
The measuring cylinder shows 65 mL
